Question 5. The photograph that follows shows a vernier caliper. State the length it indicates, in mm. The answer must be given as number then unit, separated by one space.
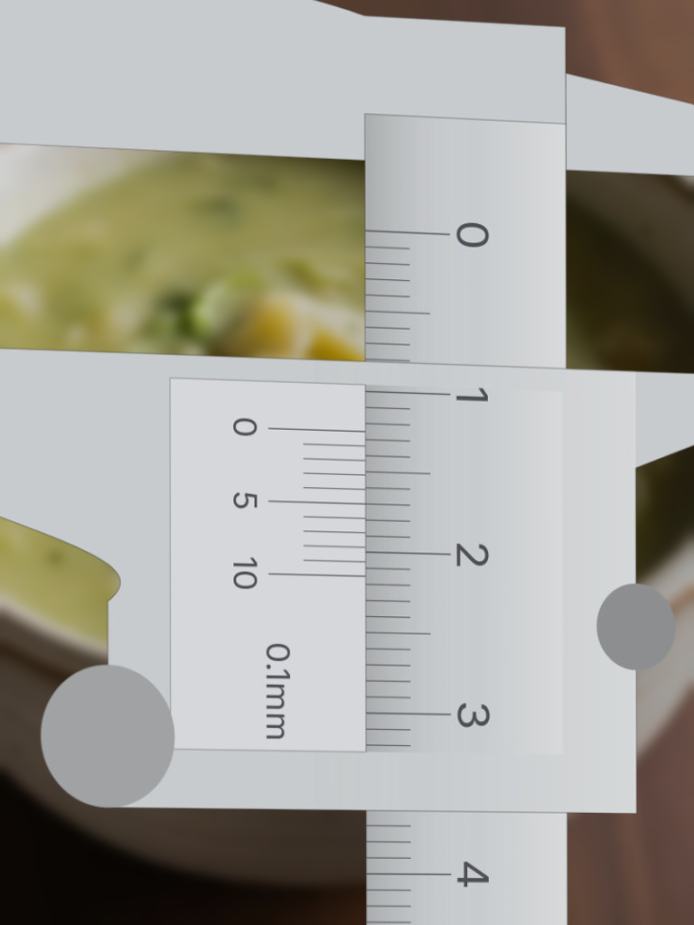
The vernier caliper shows 12.5 mm
